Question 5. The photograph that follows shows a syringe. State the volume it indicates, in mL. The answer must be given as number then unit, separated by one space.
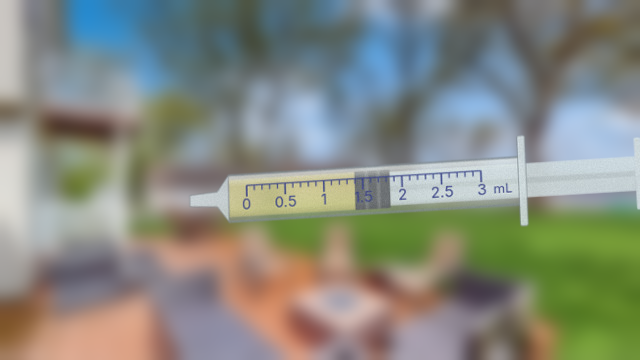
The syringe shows 1.4 mL
